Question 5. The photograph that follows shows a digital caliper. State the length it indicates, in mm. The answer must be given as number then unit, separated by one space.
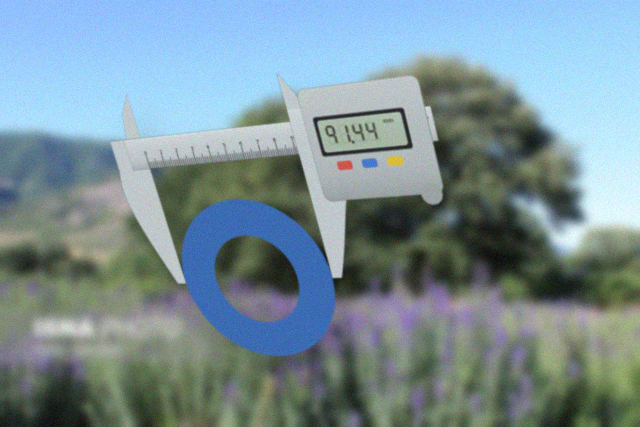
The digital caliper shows 91.44 mm
